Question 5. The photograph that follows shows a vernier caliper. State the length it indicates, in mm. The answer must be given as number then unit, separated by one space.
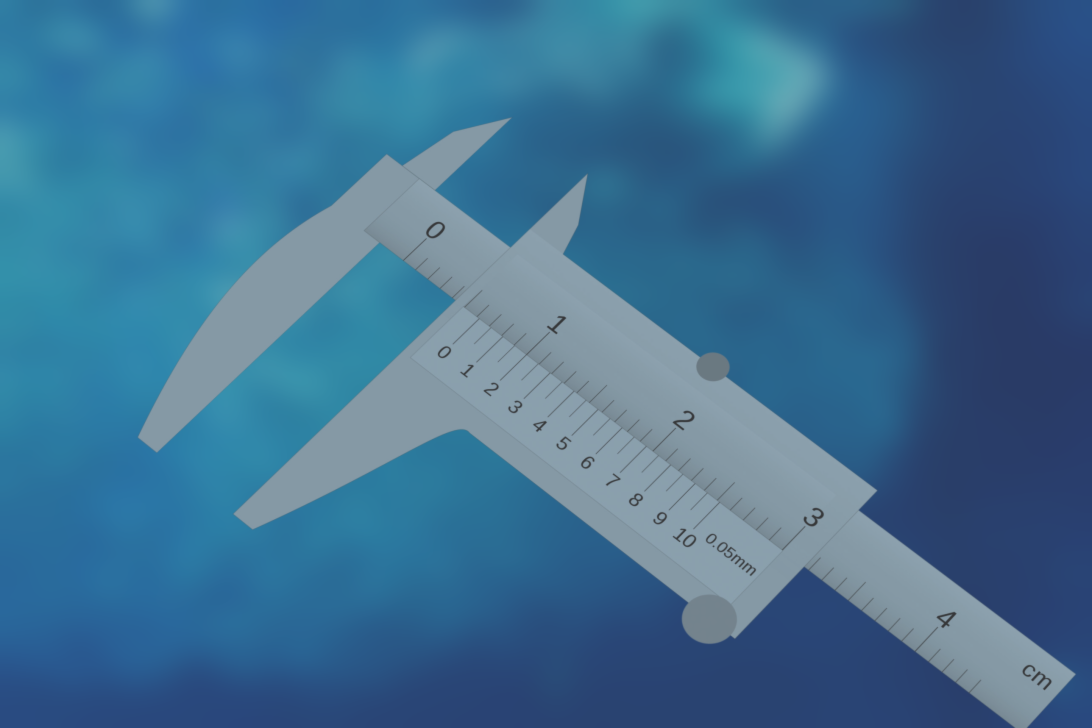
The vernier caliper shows 6.2 mm
